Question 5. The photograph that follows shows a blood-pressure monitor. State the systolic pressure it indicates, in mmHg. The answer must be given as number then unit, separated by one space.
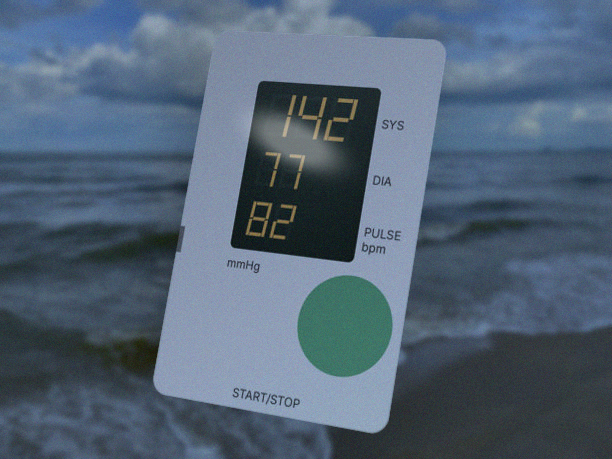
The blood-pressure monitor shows 142 mmHg
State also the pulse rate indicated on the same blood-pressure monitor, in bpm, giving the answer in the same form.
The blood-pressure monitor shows 82 bpm
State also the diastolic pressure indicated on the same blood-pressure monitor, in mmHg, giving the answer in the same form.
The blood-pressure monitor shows 77 mmHg
